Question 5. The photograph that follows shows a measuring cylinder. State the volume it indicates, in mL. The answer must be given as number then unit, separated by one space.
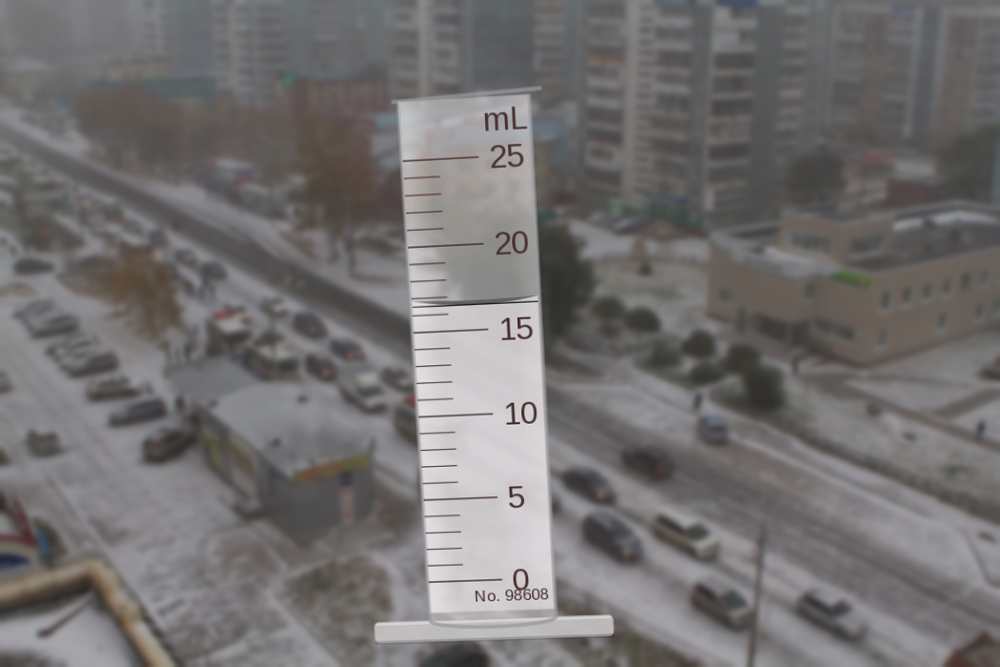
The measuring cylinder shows 16.5 mL
